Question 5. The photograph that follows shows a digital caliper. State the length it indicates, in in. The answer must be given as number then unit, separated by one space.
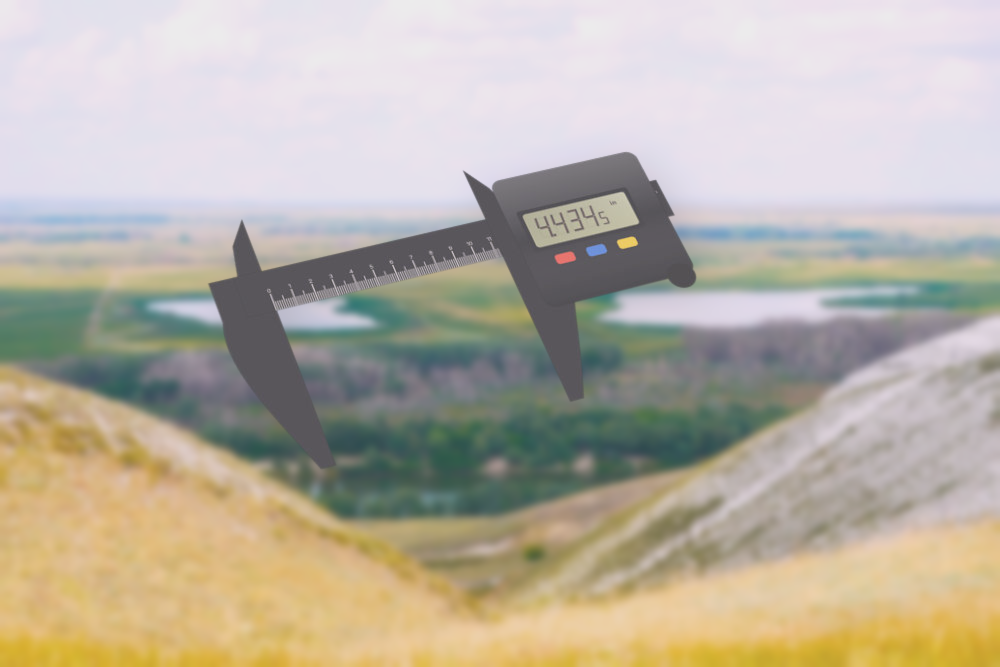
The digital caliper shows 4.4345 in
